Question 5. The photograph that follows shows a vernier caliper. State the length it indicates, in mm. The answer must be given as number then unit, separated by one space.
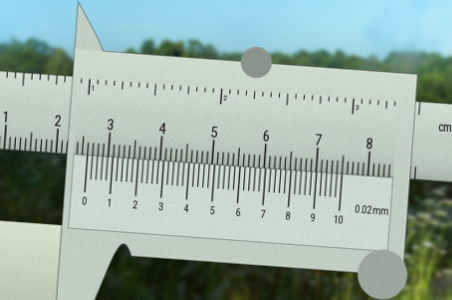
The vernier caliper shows 26.0 mm
